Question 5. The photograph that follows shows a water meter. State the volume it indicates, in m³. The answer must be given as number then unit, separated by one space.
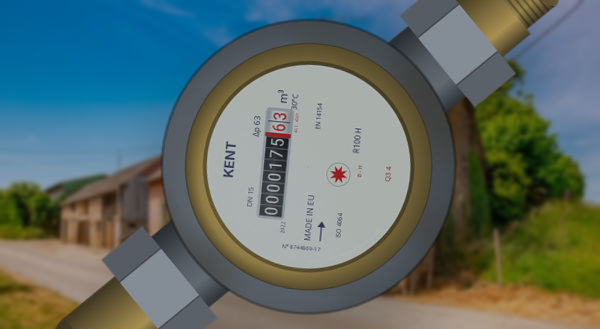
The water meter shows 175.63 m³
